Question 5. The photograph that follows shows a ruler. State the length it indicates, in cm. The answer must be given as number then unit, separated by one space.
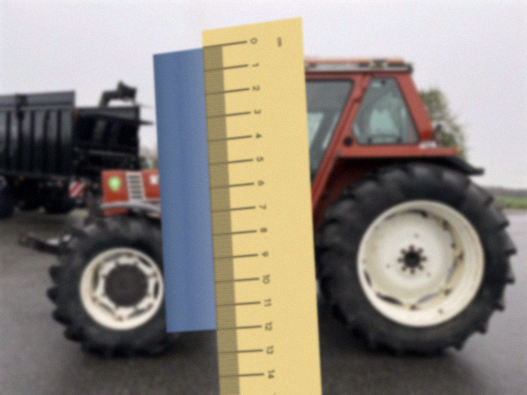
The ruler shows 12 cm
